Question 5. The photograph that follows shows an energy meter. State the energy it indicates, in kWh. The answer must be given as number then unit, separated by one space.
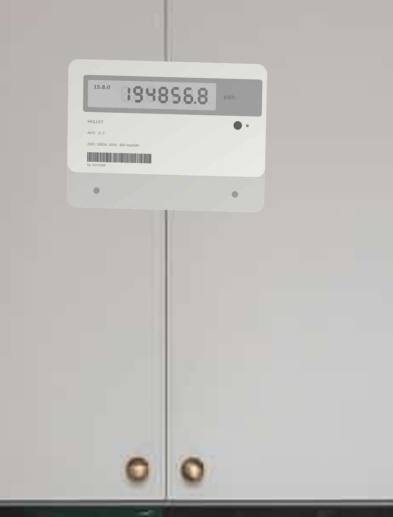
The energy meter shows 194856.8 kWh
